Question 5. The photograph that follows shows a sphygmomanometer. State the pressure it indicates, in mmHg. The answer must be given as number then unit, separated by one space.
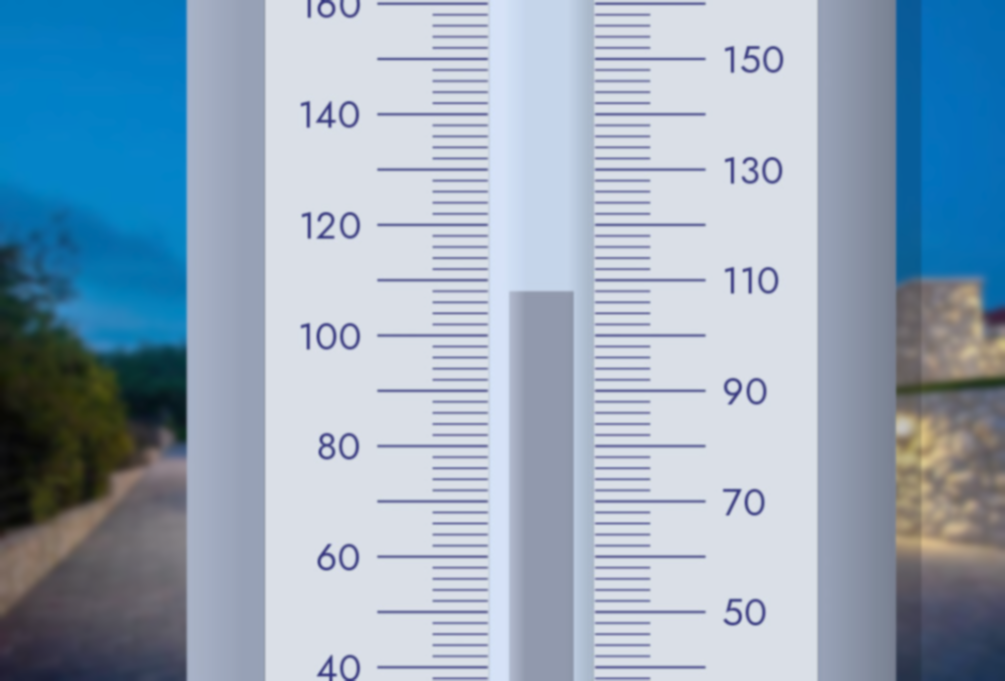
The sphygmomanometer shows 108 mmHg
